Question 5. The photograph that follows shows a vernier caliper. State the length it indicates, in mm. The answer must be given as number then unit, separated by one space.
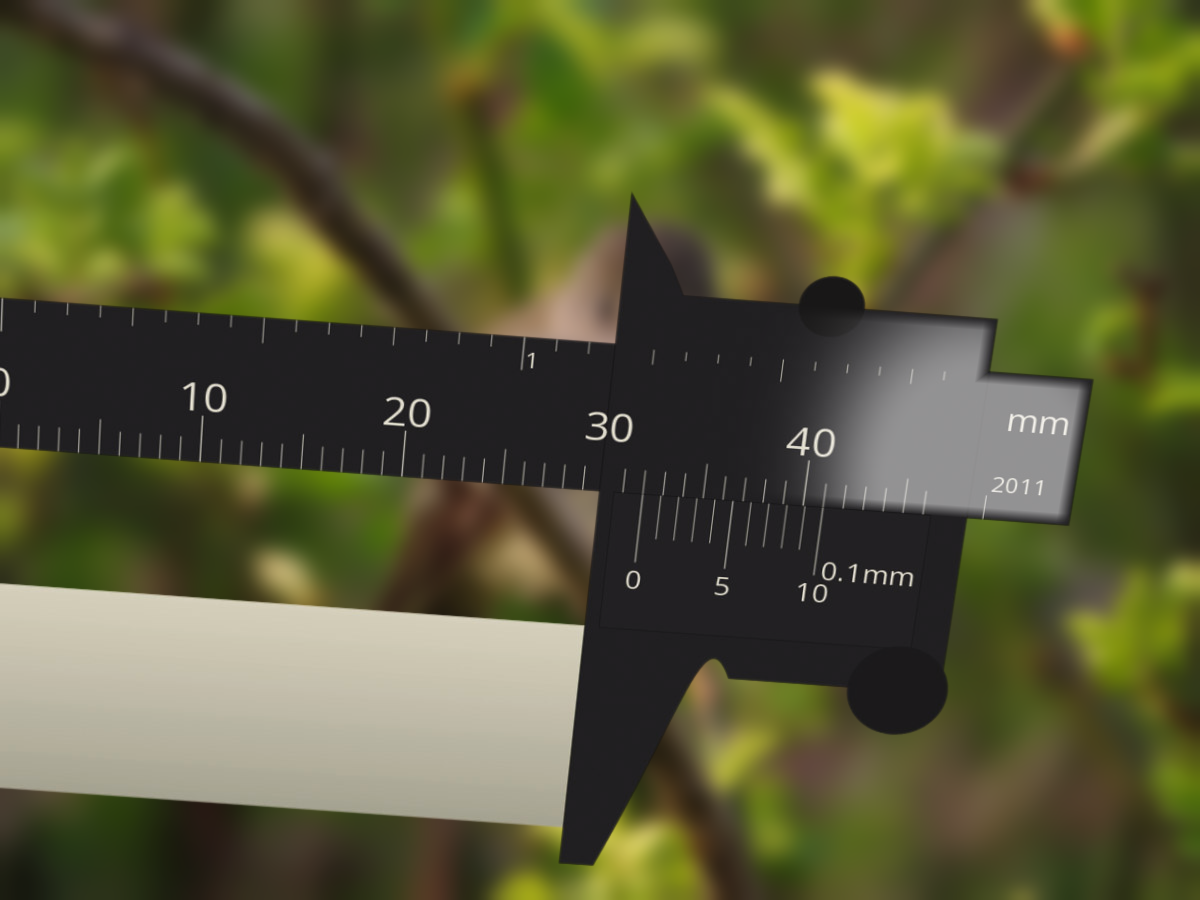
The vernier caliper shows 32.0 mm
